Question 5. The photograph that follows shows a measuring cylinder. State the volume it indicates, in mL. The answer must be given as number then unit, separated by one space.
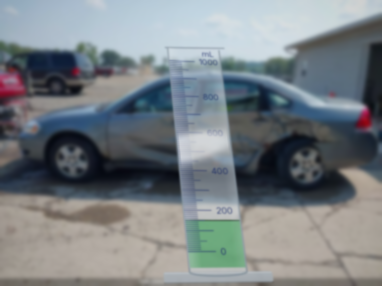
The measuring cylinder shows 150 mL
